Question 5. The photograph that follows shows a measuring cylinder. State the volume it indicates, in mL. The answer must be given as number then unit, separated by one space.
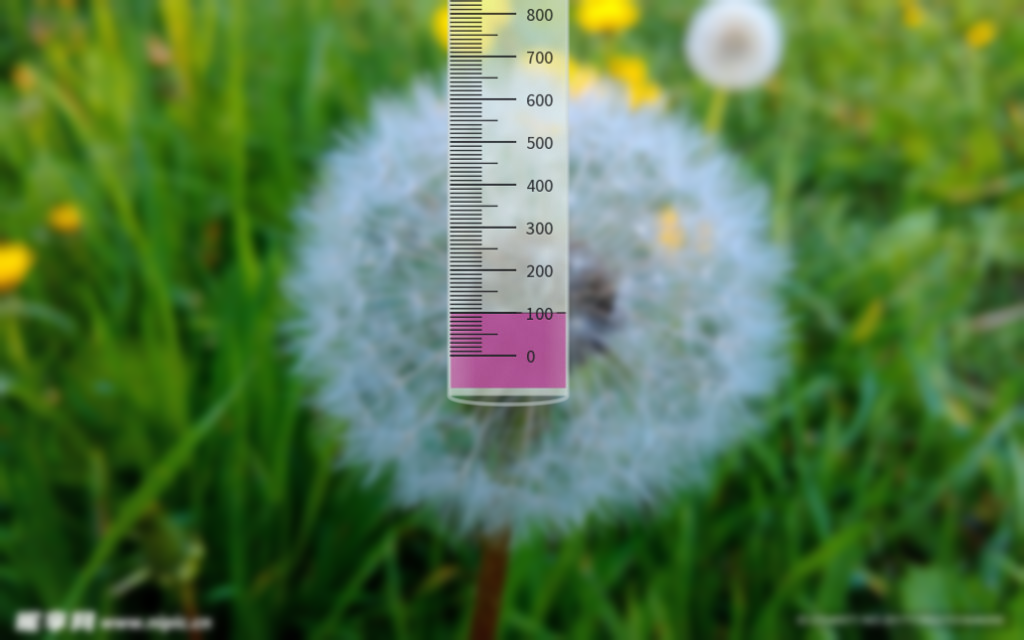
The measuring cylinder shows 100 mL
